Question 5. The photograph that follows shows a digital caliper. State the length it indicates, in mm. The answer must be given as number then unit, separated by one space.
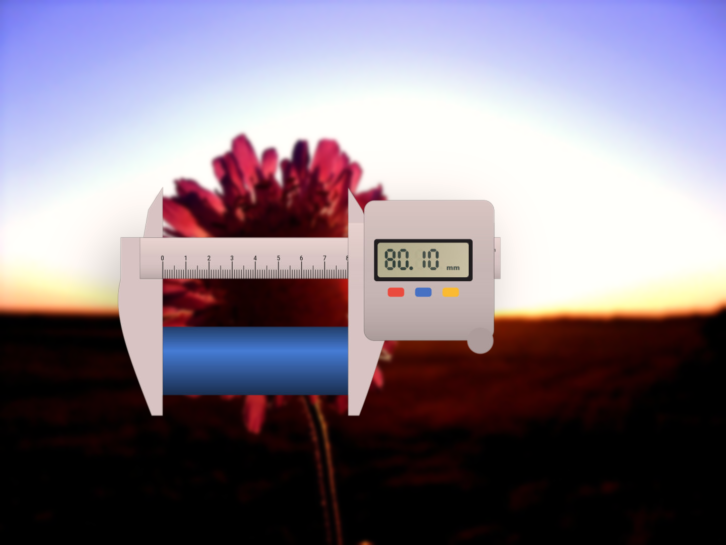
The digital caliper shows 80.10 mm
